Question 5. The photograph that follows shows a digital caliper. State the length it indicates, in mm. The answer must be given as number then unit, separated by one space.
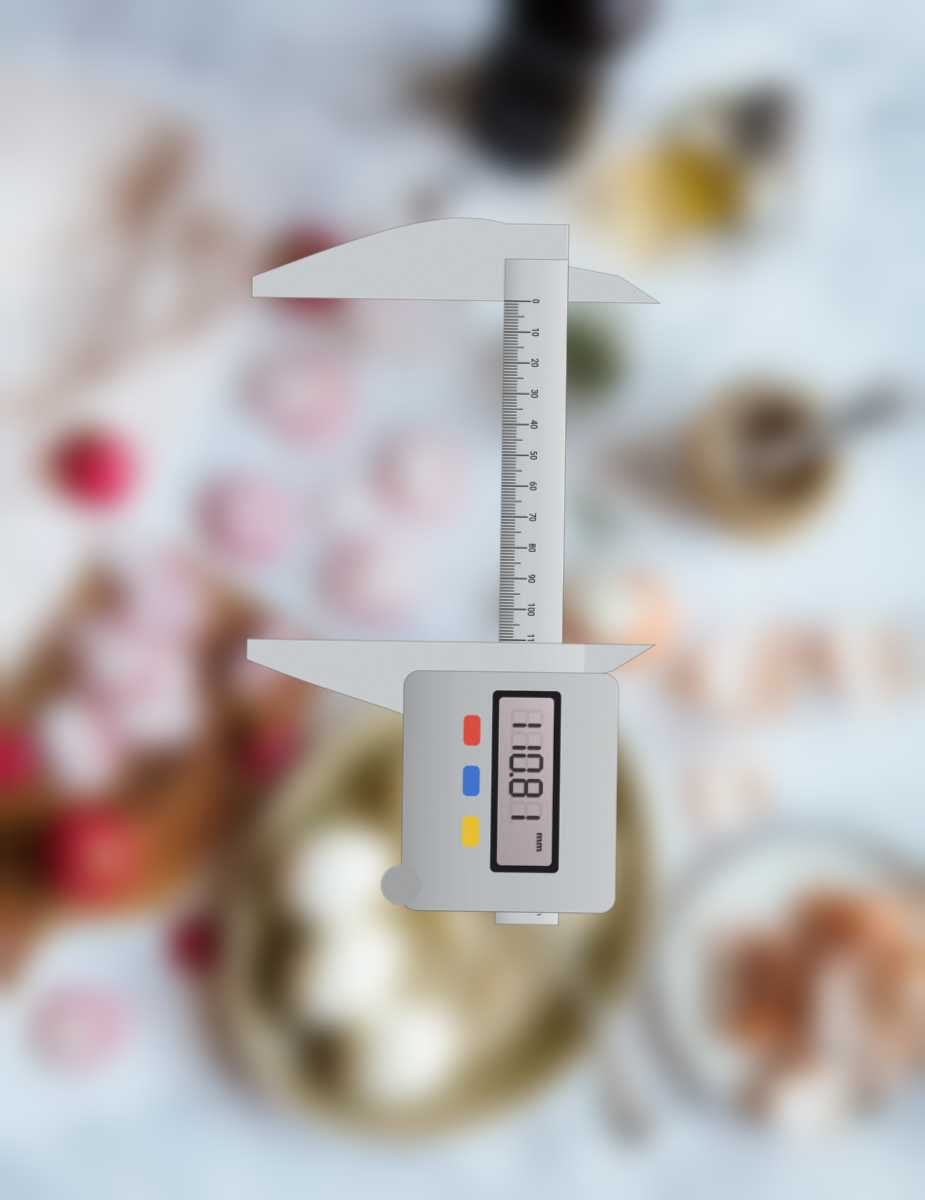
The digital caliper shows 110.81 mm
